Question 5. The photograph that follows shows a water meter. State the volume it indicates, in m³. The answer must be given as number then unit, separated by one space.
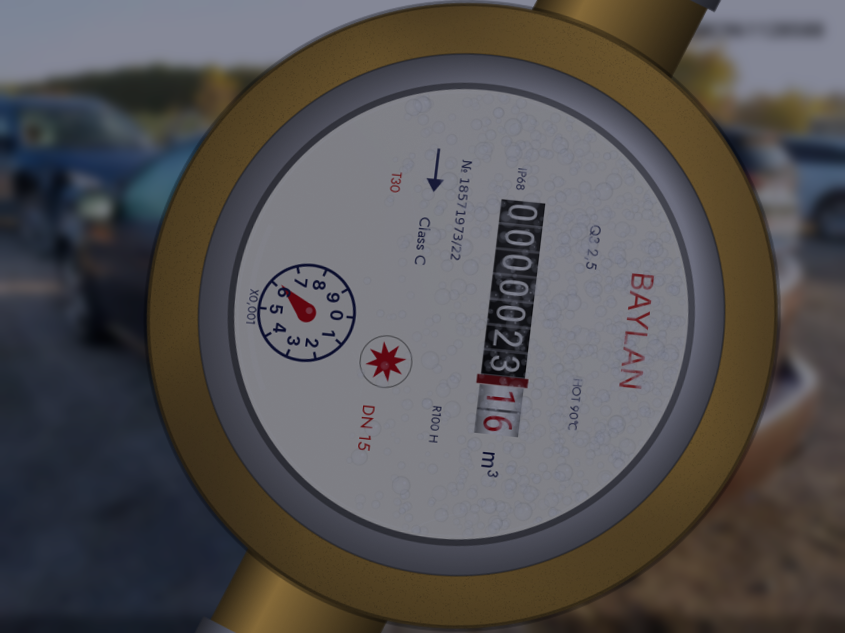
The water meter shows 23.166 m³
